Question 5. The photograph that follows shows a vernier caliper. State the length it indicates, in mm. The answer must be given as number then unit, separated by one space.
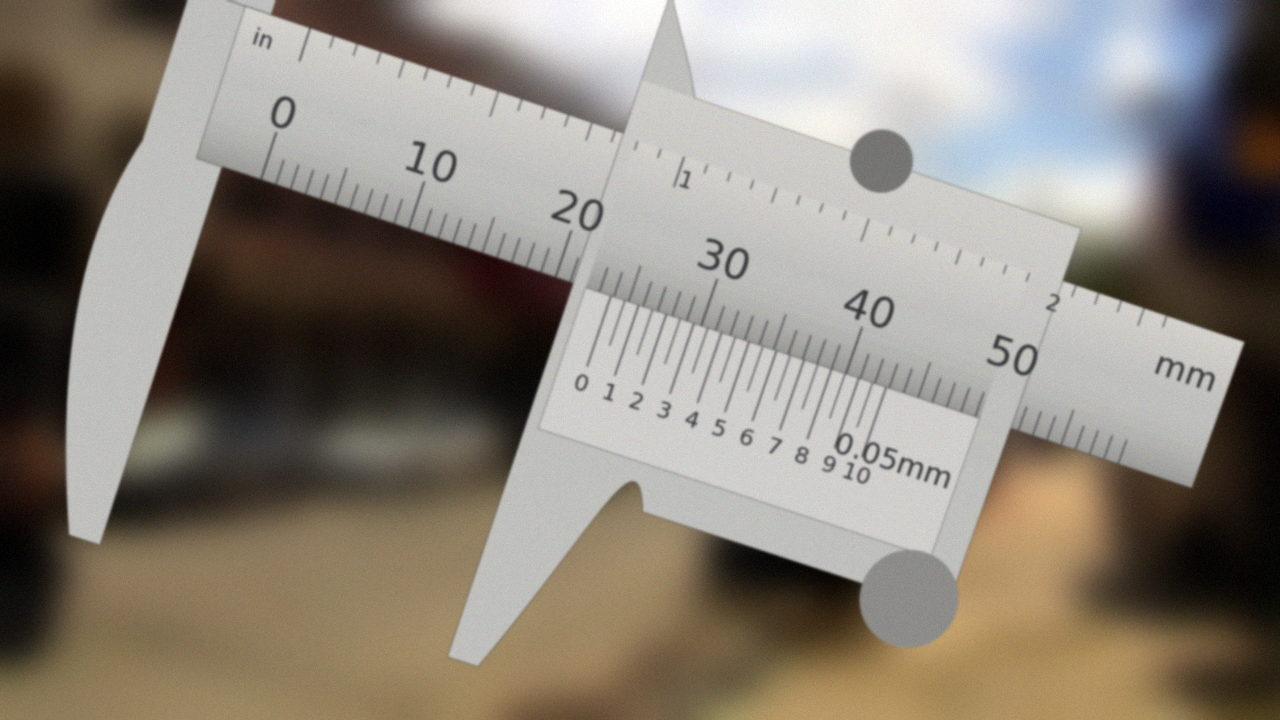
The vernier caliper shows 23.8 mm
